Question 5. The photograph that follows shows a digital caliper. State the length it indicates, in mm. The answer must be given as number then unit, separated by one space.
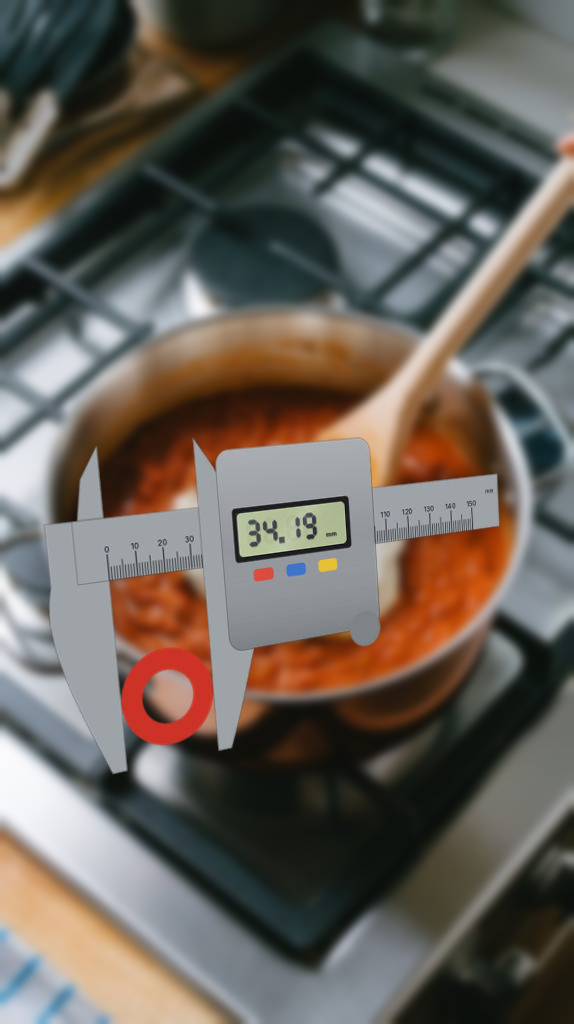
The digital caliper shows 34.19 mm
